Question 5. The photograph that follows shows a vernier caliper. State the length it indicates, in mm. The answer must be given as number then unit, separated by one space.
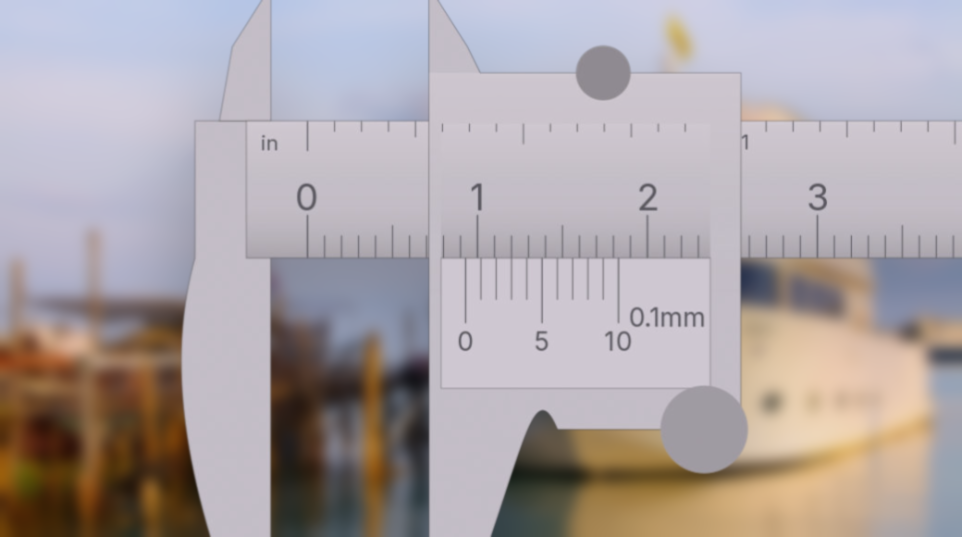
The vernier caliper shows 9.3 mm
